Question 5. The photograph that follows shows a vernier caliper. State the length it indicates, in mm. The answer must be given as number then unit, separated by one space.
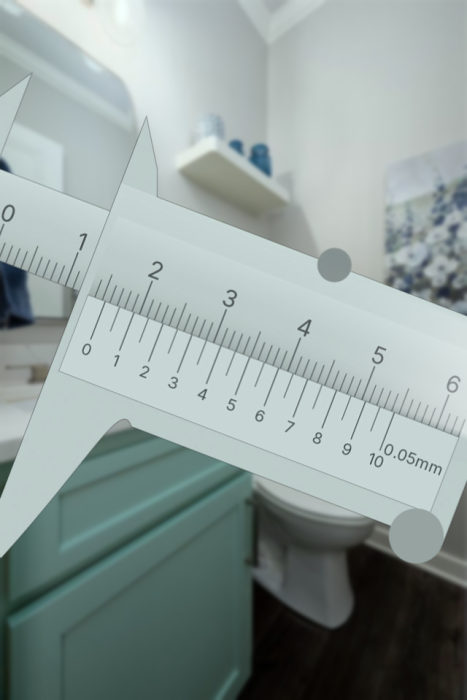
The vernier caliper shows 15.4 mm
